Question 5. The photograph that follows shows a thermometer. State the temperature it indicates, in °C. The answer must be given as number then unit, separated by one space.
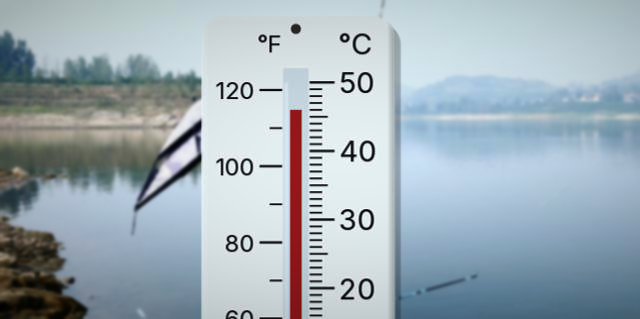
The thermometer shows 46 °C
